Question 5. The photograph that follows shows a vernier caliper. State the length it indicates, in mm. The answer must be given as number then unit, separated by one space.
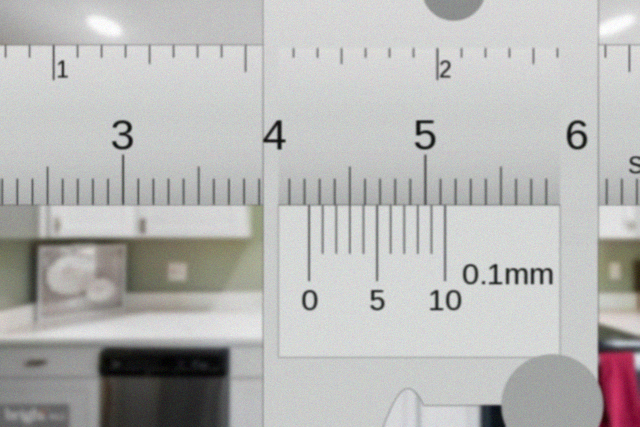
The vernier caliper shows 42.3 mm
